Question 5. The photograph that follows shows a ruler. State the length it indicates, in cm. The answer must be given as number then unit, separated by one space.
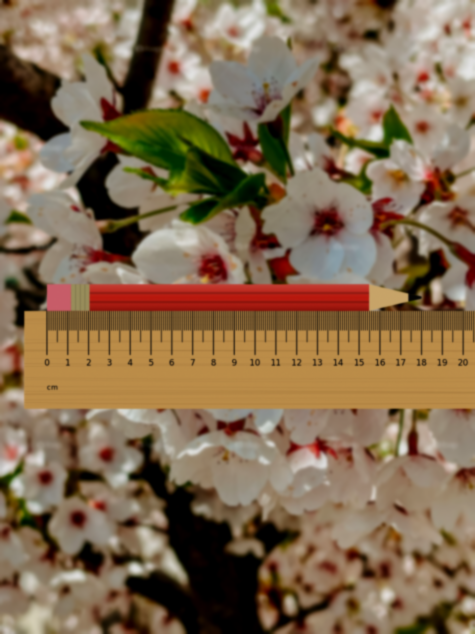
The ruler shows 18 cm
